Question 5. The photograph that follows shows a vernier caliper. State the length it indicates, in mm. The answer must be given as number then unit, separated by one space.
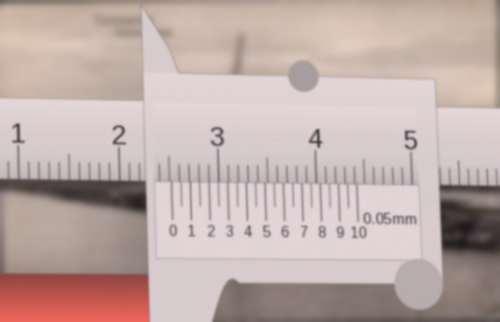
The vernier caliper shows 25.2 mm
